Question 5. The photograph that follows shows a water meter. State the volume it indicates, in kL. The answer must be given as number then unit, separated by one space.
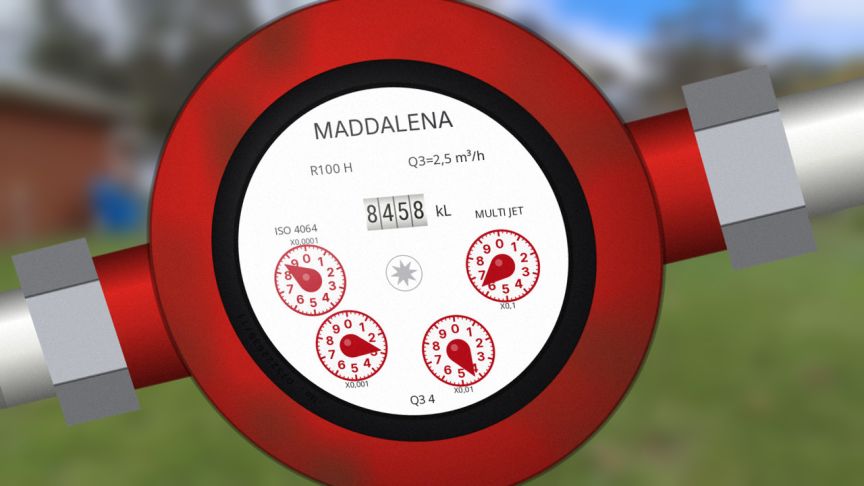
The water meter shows 8458.6428 kL
